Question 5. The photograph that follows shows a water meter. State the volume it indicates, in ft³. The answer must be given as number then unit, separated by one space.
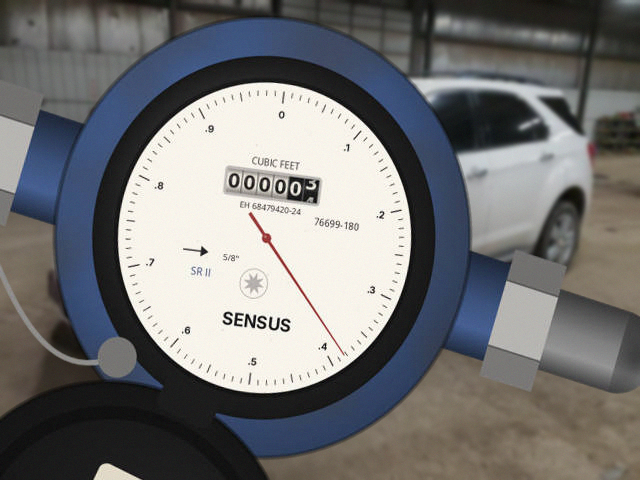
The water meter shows 3.38 ft³
